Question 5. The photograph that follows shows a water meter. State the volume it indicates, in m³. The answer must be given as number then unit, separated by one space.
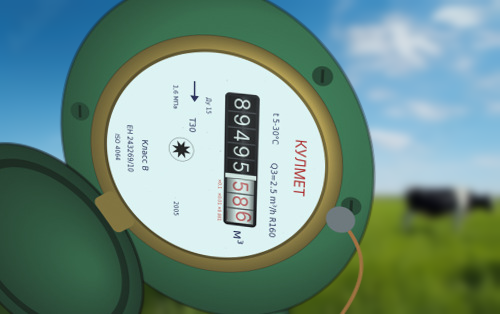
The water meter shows 89495.586 m³
